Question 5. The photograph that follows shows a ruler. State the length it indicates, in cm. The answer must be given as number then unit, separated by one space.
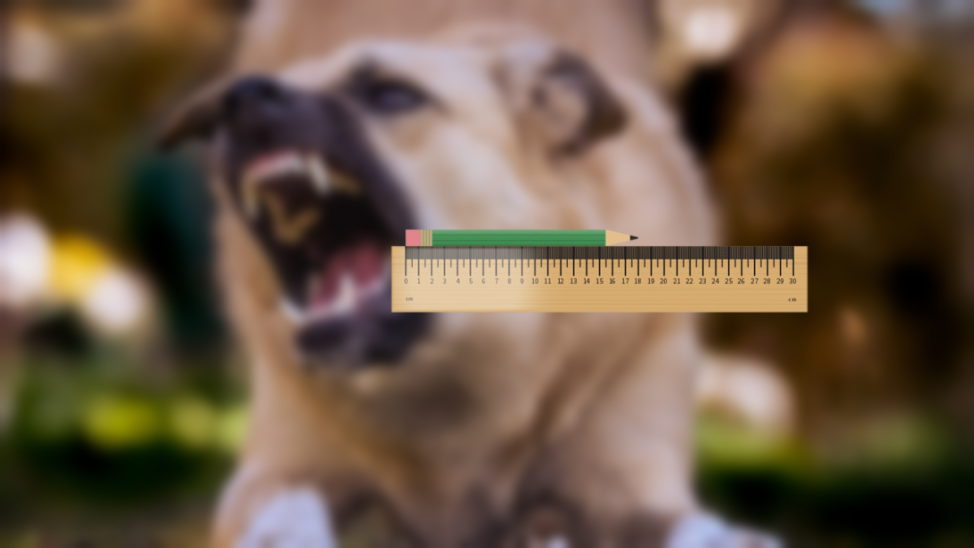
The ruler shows 18 cm
